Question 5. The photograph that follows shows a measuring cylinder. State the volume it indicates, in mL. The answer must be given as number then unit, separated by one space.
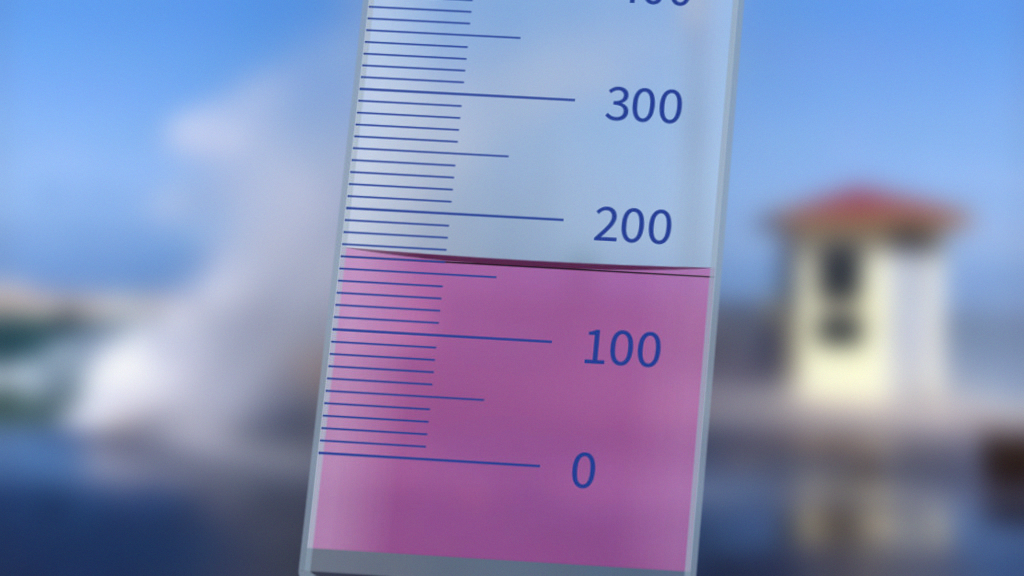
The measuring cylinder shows 160 mL
